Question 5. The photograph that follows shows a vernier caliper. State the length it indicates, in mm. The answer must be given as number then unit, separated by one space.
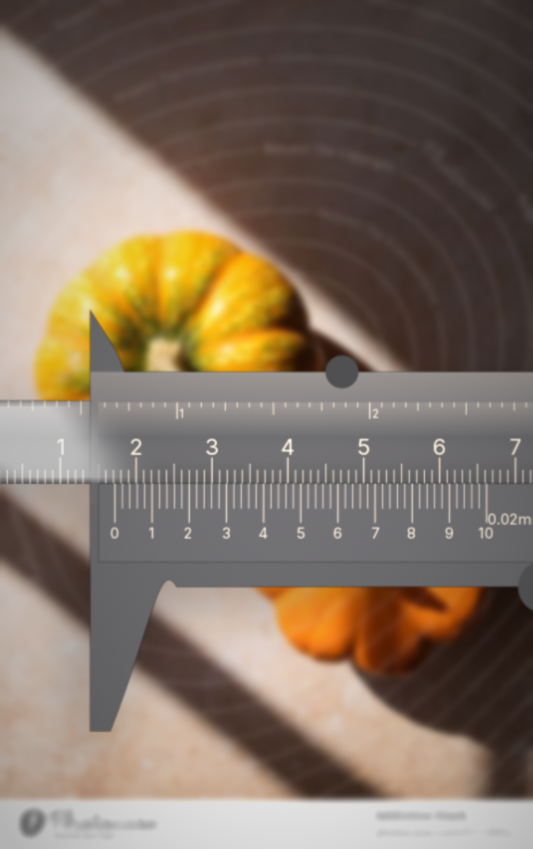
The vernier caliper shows 17.2 mm
